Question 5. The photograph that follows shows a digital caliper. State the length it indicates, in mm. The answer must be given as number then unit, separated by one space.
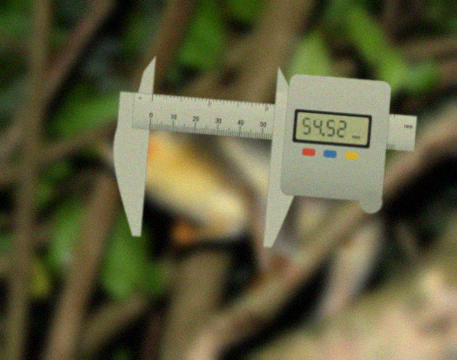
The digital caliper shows 54.52 mm
